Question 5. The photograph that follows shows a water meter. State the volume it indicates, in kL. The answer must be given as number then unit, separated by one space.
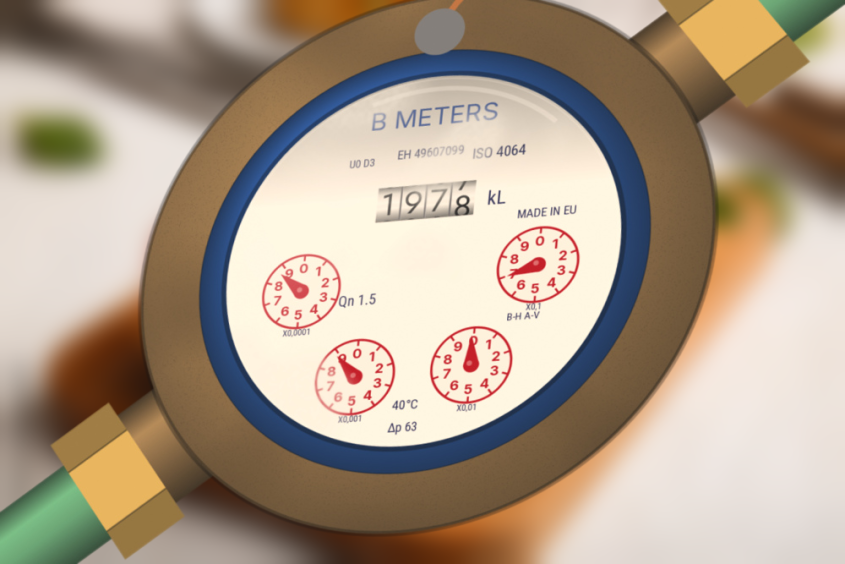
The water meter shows 1977.6988 kL
